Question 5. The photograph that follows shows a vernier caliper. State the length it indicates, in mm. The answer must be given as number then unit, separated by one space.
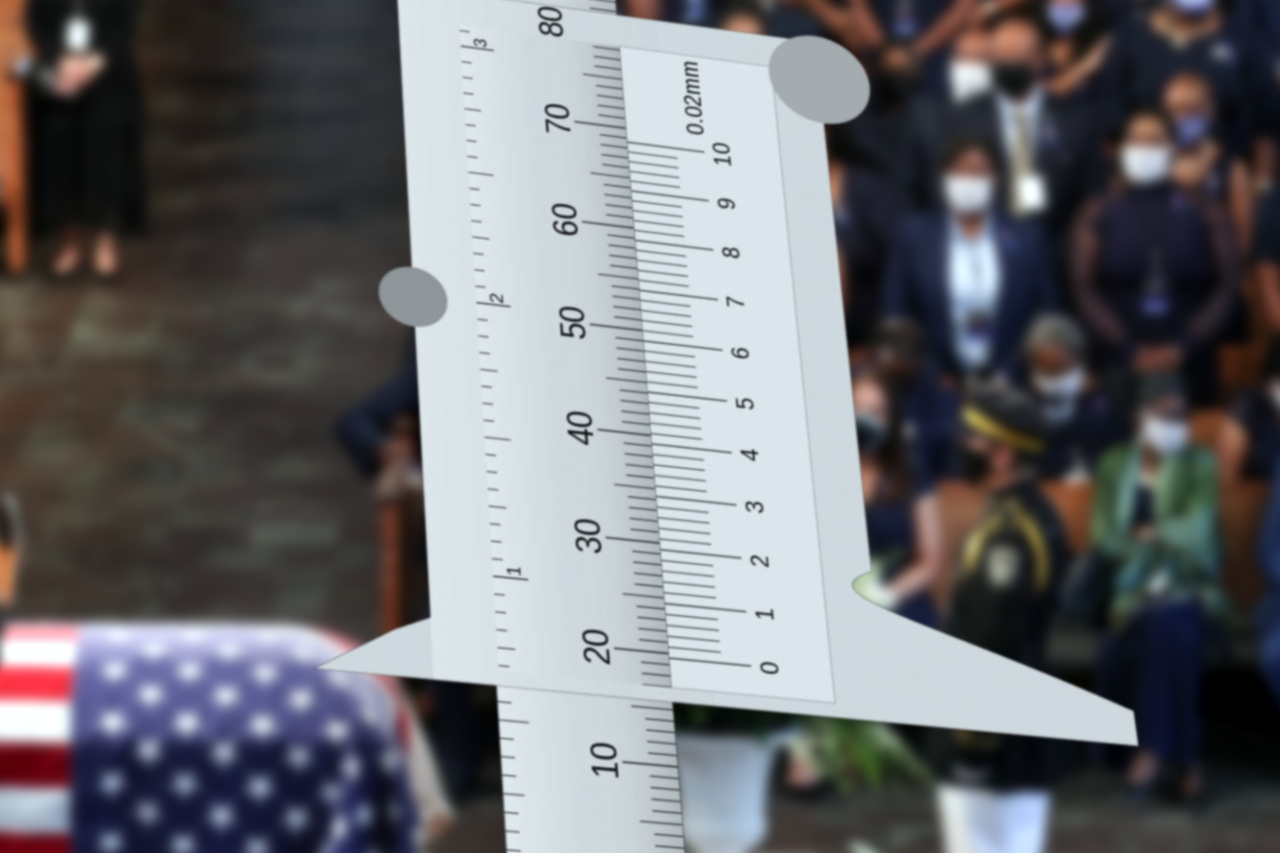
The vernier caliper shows 19.6 mm
